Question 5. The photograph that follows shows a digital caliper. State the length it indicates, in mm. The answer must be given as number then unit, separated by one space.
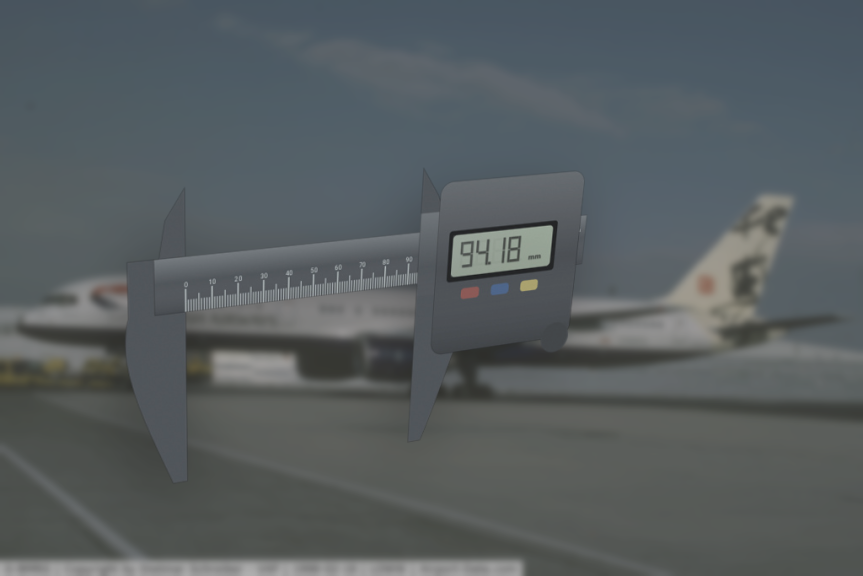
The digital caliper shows 94.18 mm
